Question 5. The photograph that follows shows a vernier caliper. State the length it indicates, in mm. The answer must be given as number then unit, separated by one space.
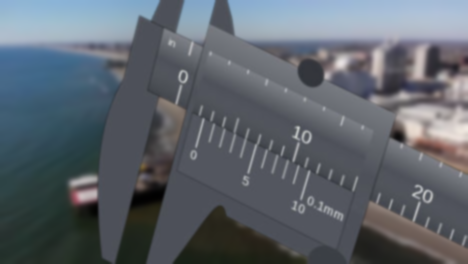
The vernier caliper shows 2.4 mm
